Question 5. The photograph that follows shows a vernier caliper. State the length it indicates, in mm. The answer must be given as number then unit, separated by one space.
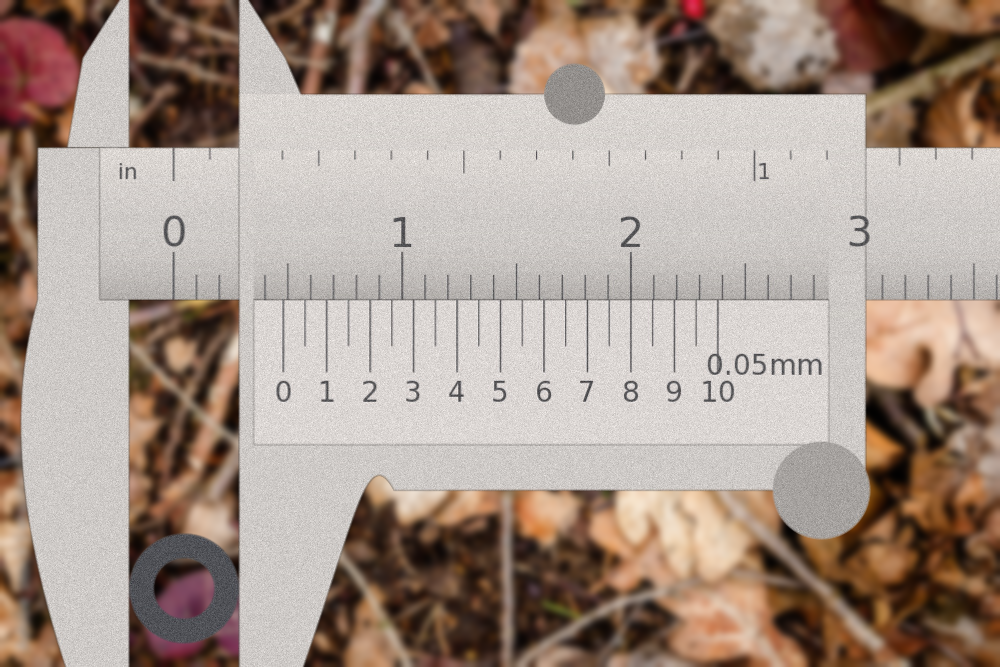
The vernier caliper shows 4.80 mm
